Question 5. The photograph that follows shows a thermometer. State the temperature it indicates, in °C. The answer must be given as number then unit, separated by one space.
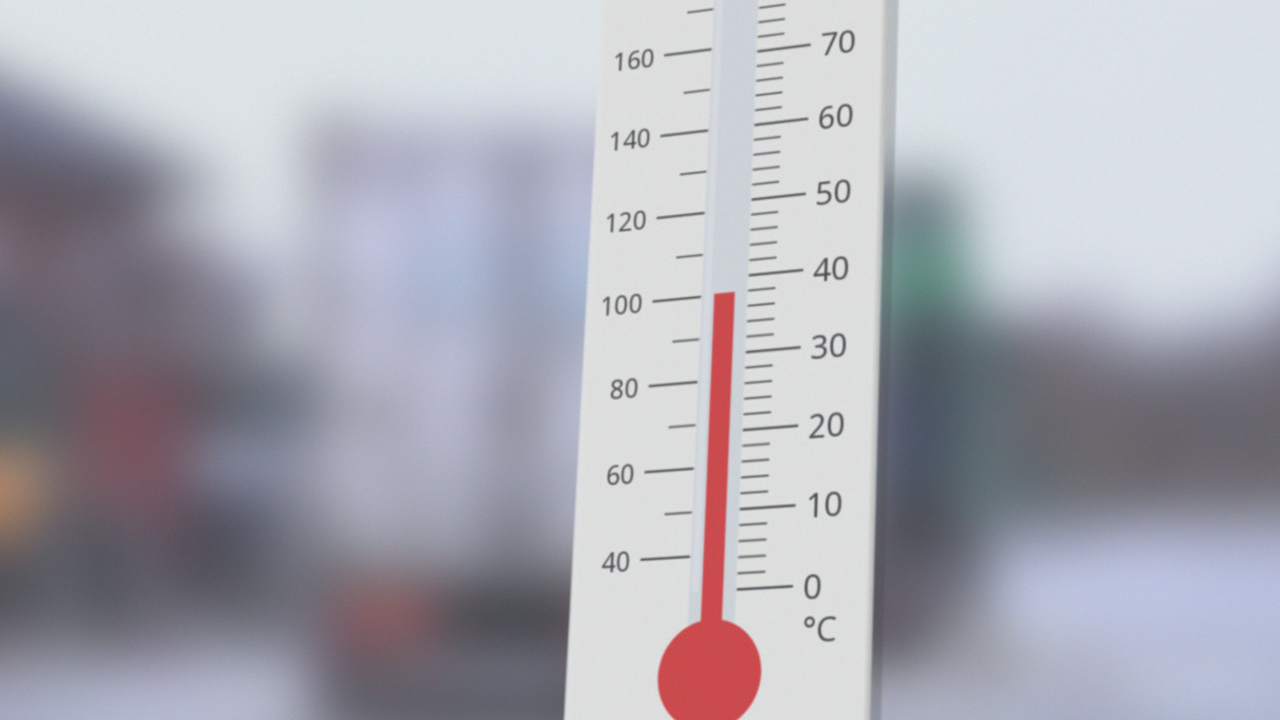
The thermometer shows 38 °C
